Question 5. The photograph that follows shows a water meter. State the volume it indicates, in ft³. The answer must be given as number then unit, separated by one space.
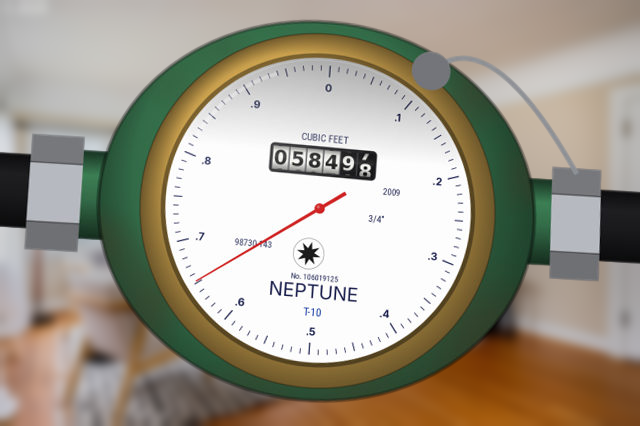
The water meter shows 58497.65 ft³
